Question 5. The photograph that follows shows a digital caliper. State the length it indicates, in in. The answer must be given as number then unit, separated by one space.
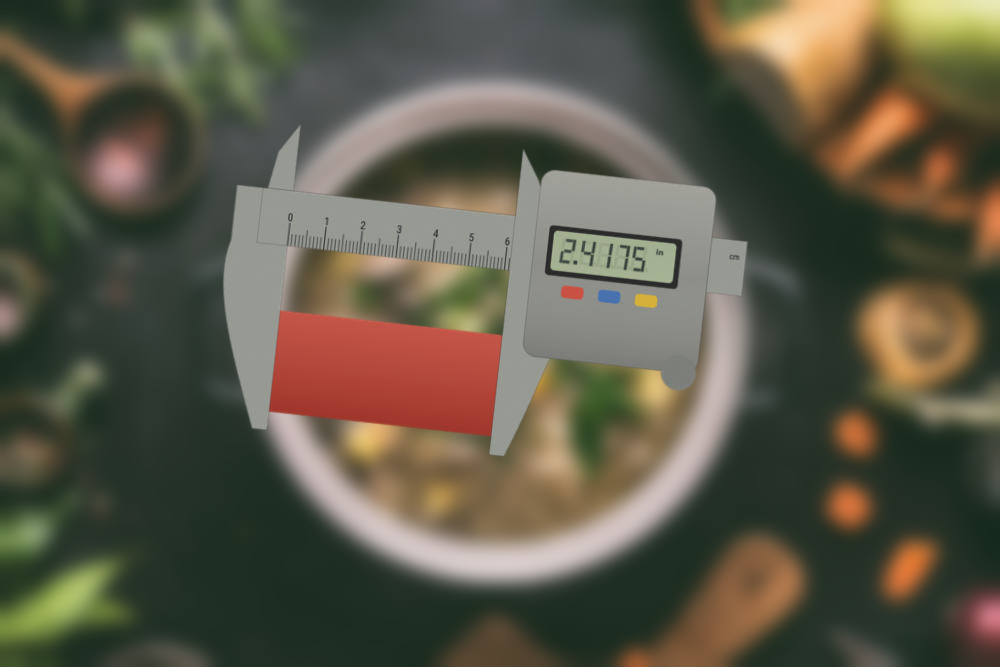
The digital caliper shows 2.4175 in
